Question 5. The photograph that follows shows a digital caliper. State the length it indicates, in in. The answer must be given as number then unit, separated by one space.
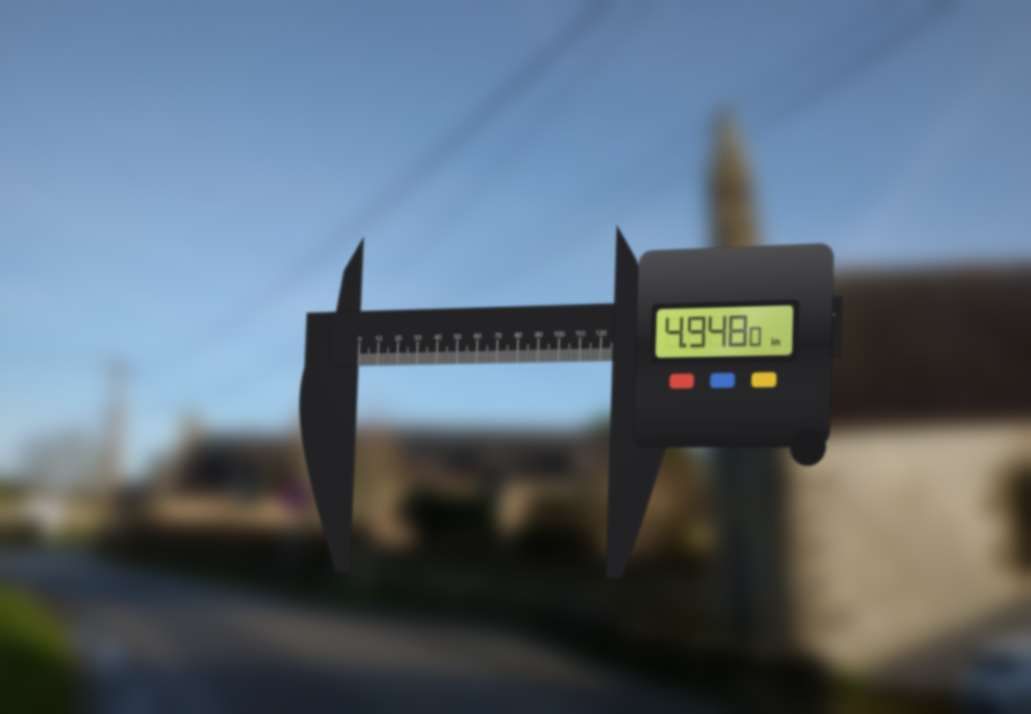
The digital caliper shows 4.9480 in
